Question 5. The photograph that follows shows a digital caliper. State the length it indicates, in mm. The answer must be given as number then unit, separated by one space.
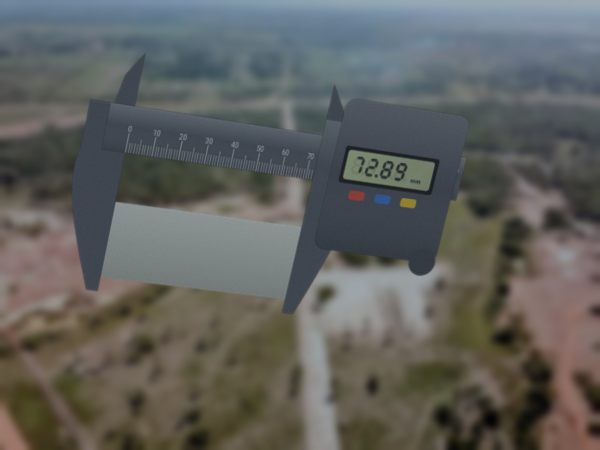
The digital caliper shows 72.89 mm
